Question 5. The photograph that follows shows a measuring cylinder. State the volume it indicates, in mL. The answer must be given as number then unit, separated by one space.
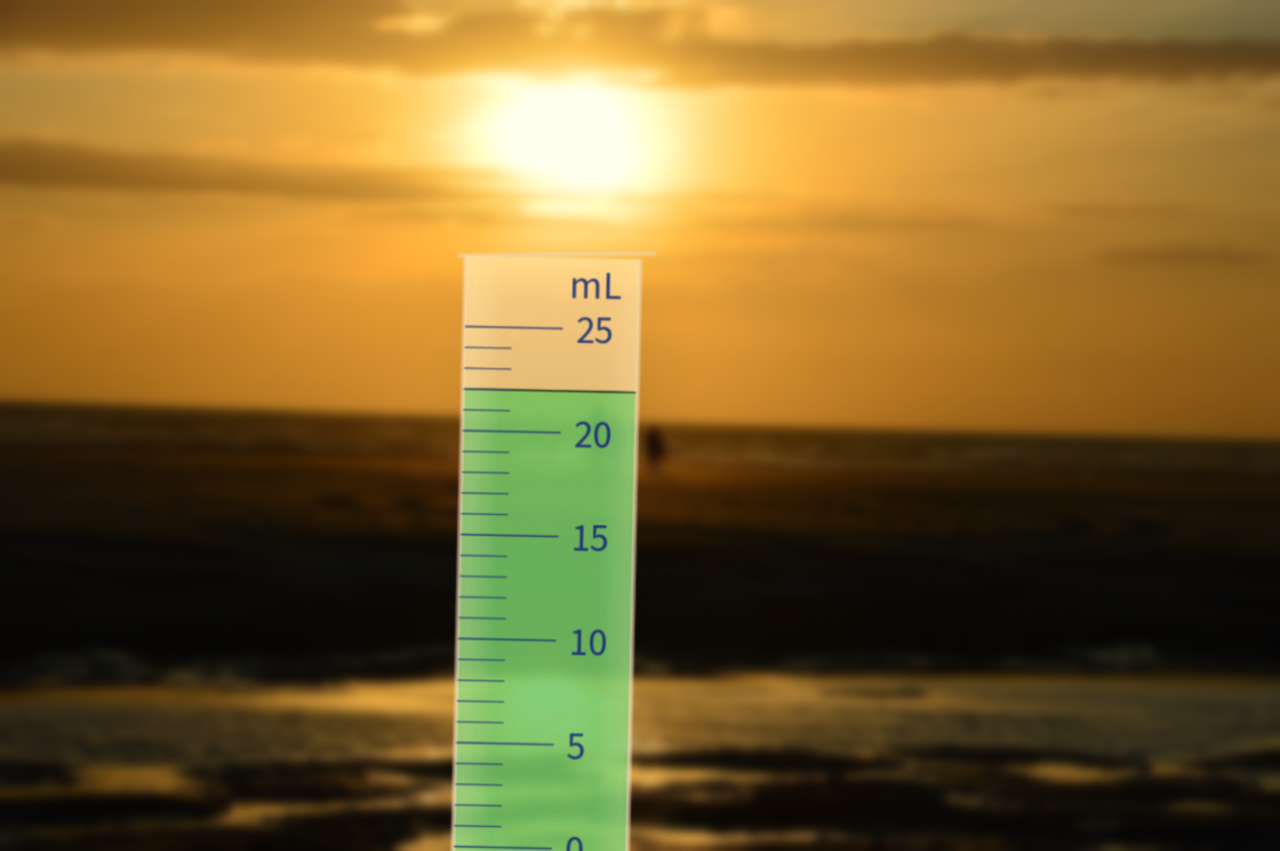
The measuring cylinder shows 22 mL
